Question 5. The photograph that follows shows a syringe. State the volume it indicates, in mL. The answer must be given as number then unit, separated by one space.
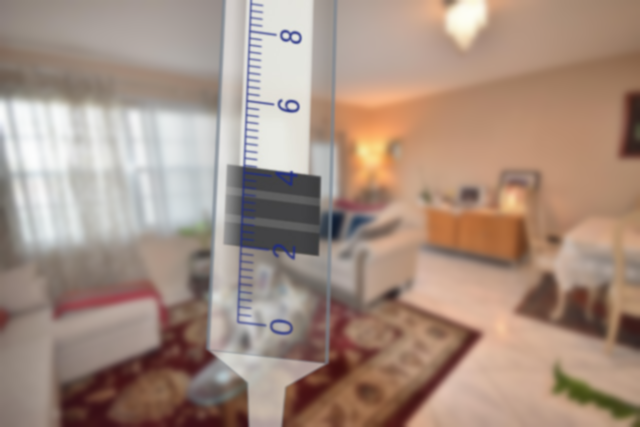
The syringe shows 2 mL
